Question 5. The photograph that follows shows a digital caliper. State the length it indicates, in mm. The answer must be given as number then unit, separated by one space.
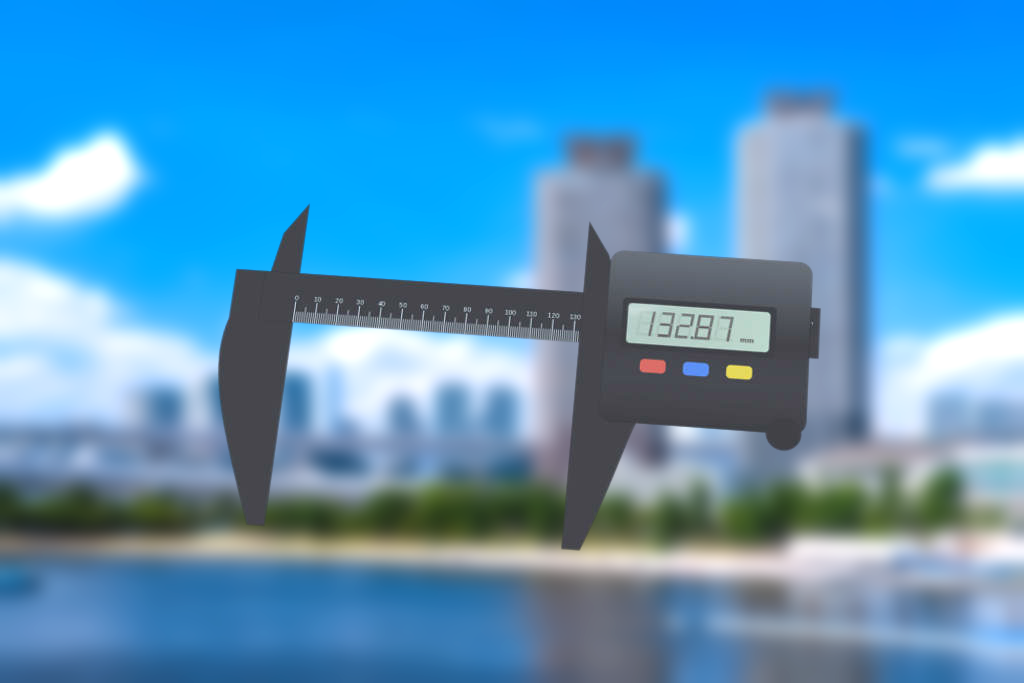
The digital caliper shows 132.87 mm
